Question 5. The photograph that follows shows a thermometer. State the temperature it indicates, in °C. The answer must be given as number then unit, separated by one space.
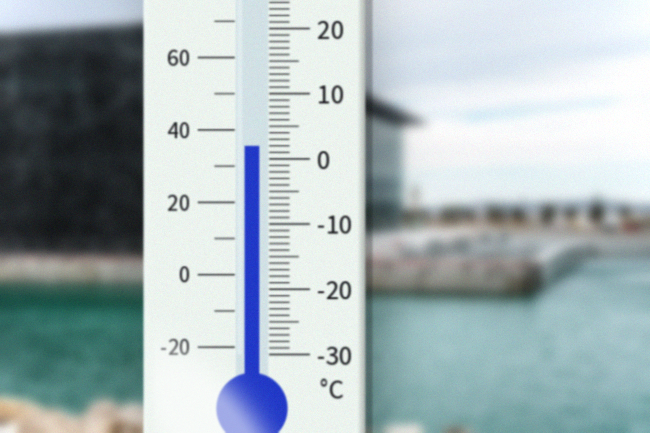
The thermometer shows 2 °C
